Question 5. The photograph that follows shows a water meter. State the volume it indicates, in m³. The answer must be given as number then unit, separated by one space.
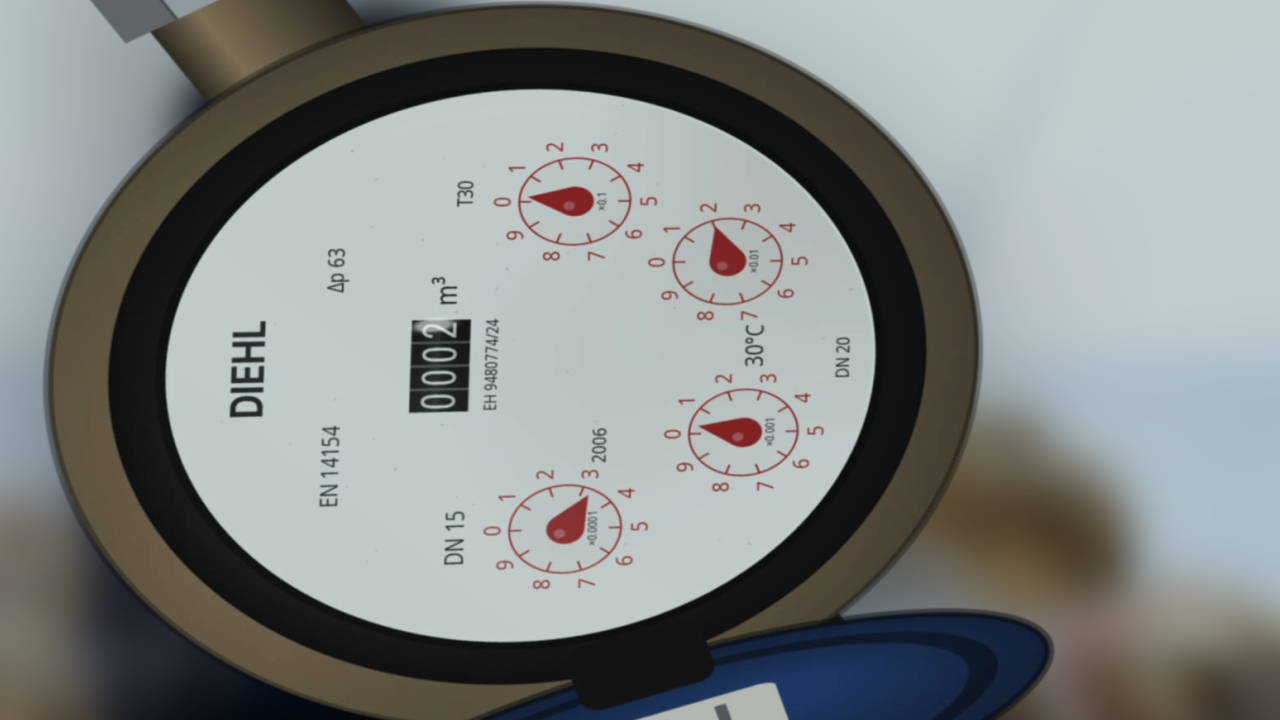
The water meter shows 2.0203 m³
